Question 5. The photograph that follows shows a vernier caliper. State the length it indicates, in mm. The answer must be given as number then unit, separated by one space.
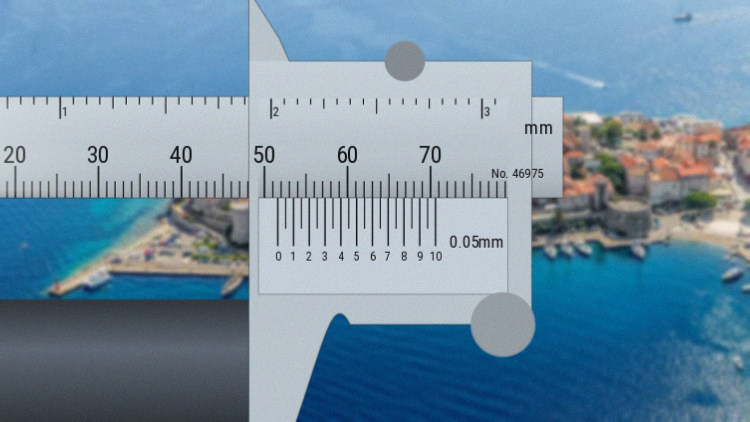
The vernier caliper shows 51.6 mm
